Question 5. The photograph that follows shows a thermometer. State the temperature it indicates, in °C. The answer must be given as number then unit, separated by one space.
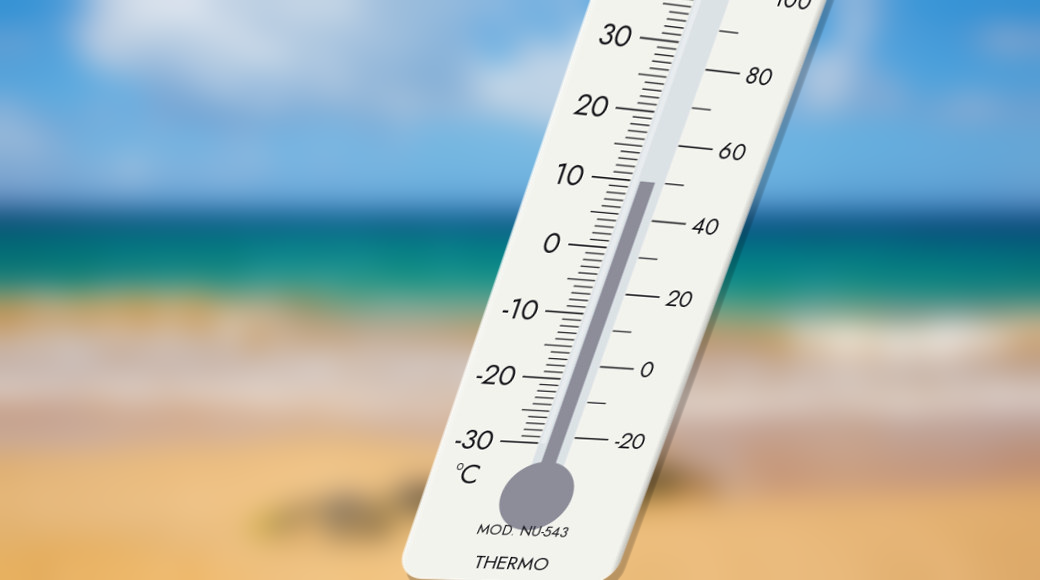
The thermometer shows 10 °C
